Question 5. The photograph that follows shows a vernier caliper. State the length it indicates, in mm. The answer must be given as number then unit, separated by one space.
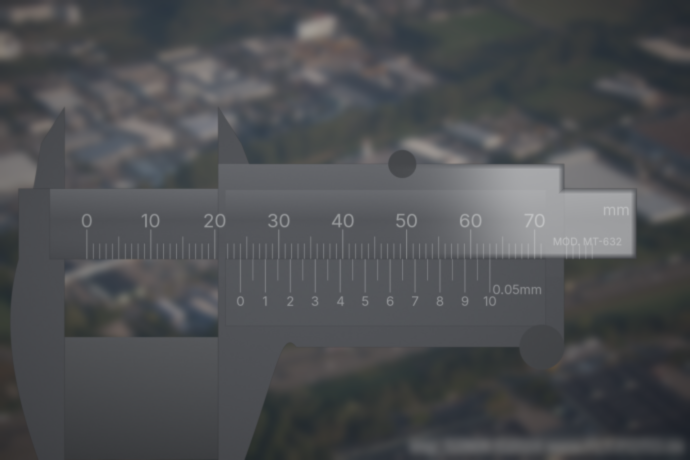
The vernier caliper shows 24.0 mm
